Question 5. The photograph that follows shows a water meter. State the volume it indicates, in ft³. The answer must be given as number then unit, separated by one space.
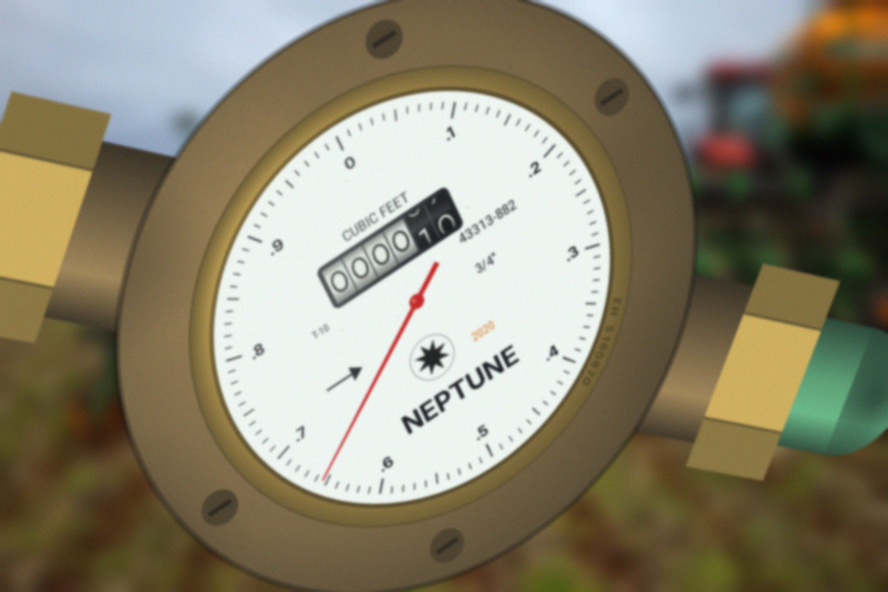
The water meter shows 9.65 ft³
